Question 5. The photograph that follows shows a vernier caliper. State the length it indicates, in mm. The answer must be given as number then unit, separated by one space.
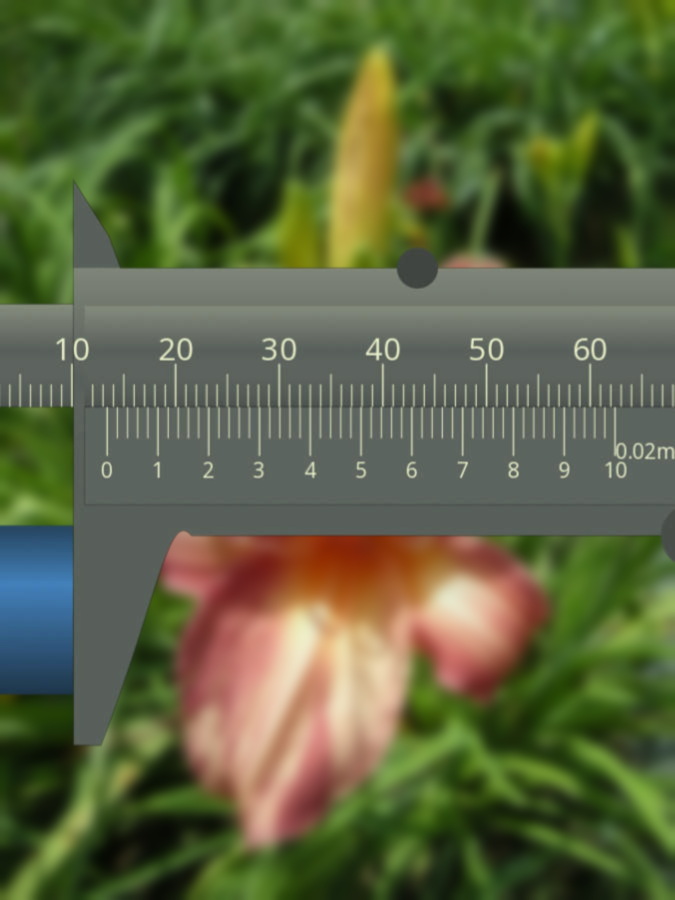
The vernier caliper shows 13.4 mm
